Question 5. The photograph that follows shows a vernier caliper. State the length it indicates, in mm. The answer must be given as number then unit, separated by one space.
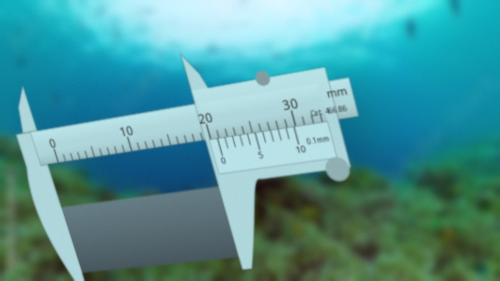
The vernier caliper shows 20.8 mm
